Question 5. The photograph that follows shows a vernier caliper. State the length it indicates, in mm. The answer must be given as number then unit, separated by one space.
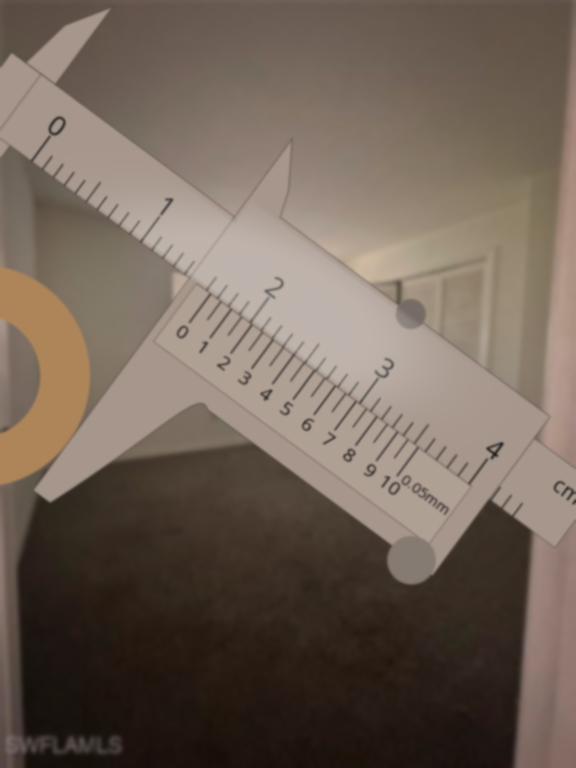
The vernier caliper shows 16.4 mm
